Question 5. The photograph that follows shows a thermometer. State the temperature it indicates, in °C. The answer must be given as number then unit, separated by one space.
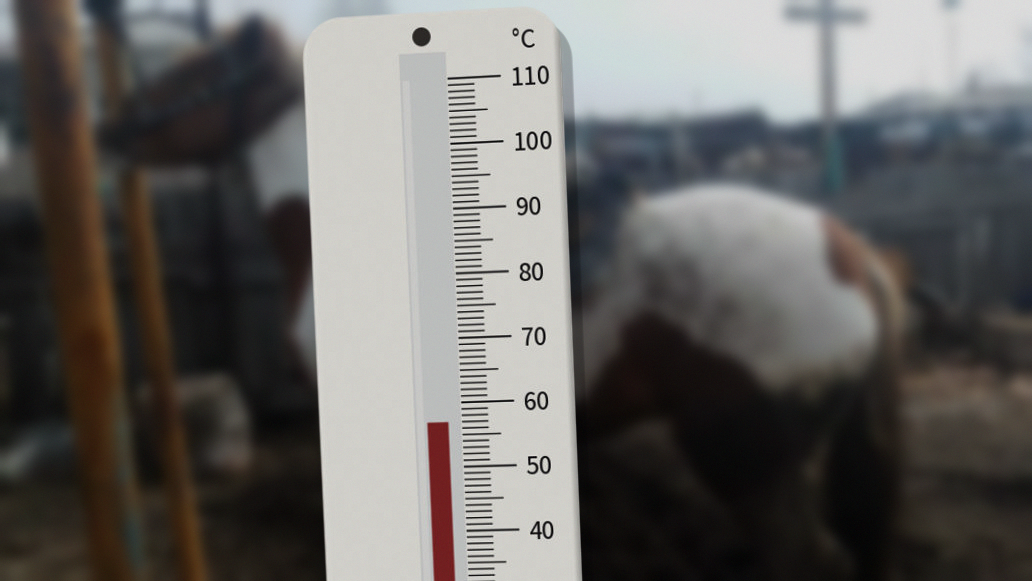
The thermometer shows 57 °C
